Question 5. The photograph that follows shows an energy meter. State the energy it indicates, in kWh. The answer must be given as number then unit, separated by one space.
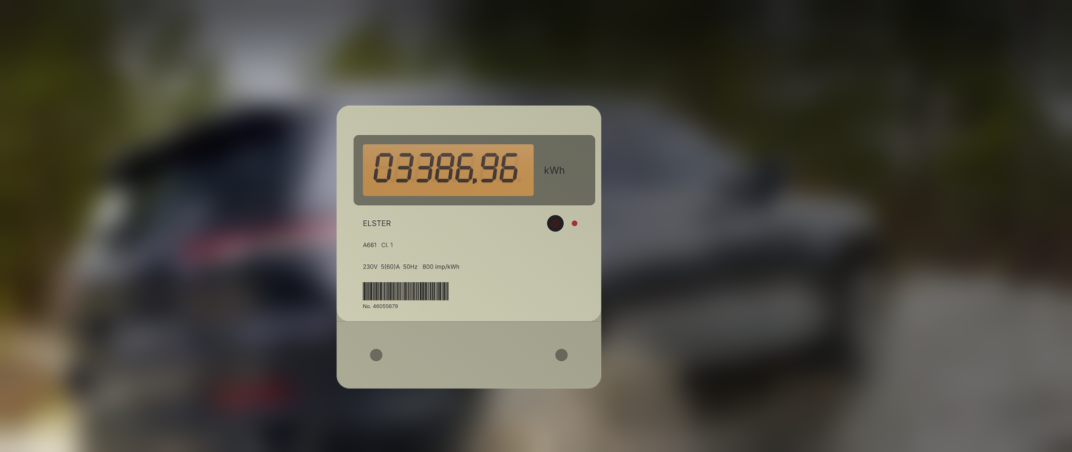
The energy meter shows 3386.96 kWh
